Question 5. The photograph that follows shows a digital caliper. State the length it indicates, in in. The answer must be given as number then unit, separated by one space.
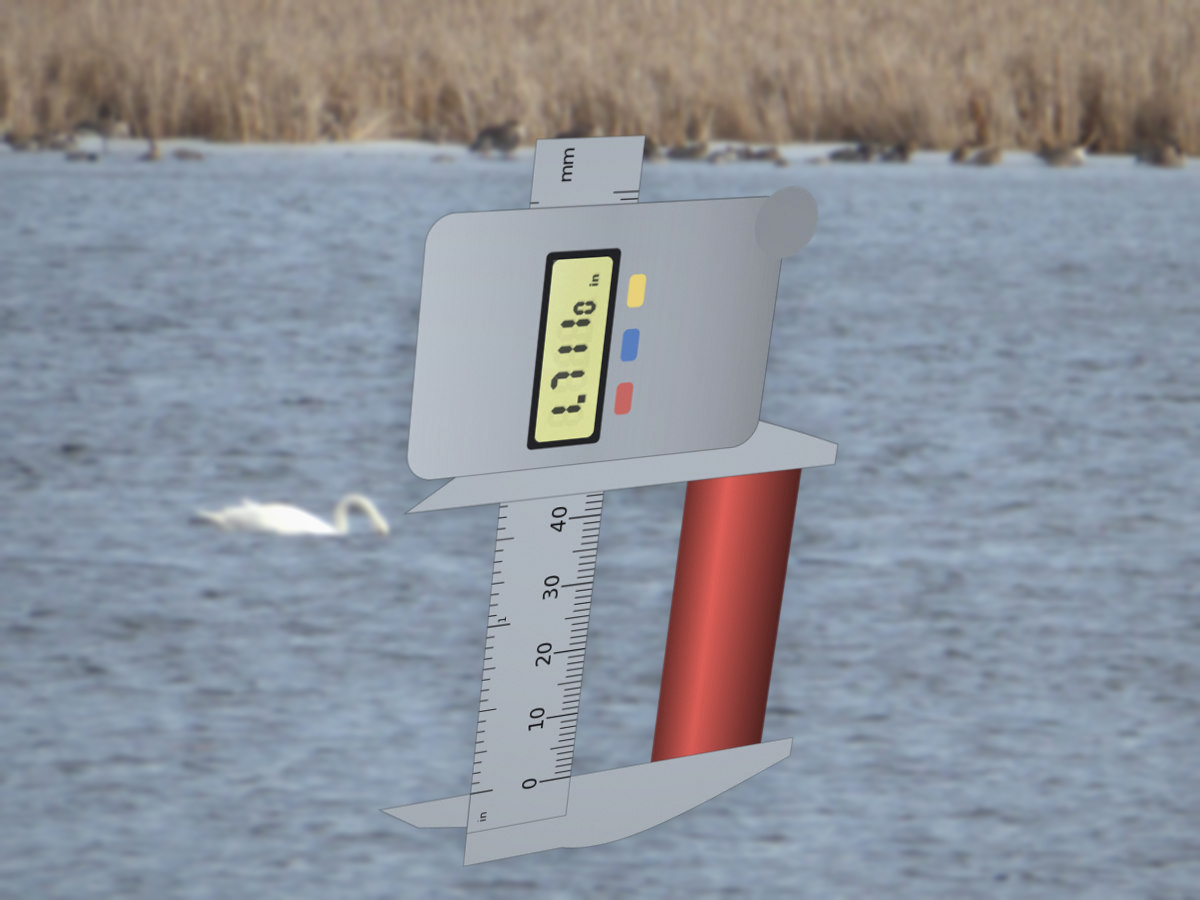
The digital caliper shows 1.7110 in
